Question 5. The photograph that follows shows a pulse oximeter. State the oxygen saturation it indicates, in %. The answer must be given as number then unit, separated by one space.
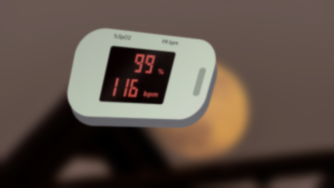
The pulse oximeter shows 99 %
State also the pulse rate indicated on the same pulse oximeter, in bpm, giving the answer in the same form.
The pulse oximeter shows 116 bpm
